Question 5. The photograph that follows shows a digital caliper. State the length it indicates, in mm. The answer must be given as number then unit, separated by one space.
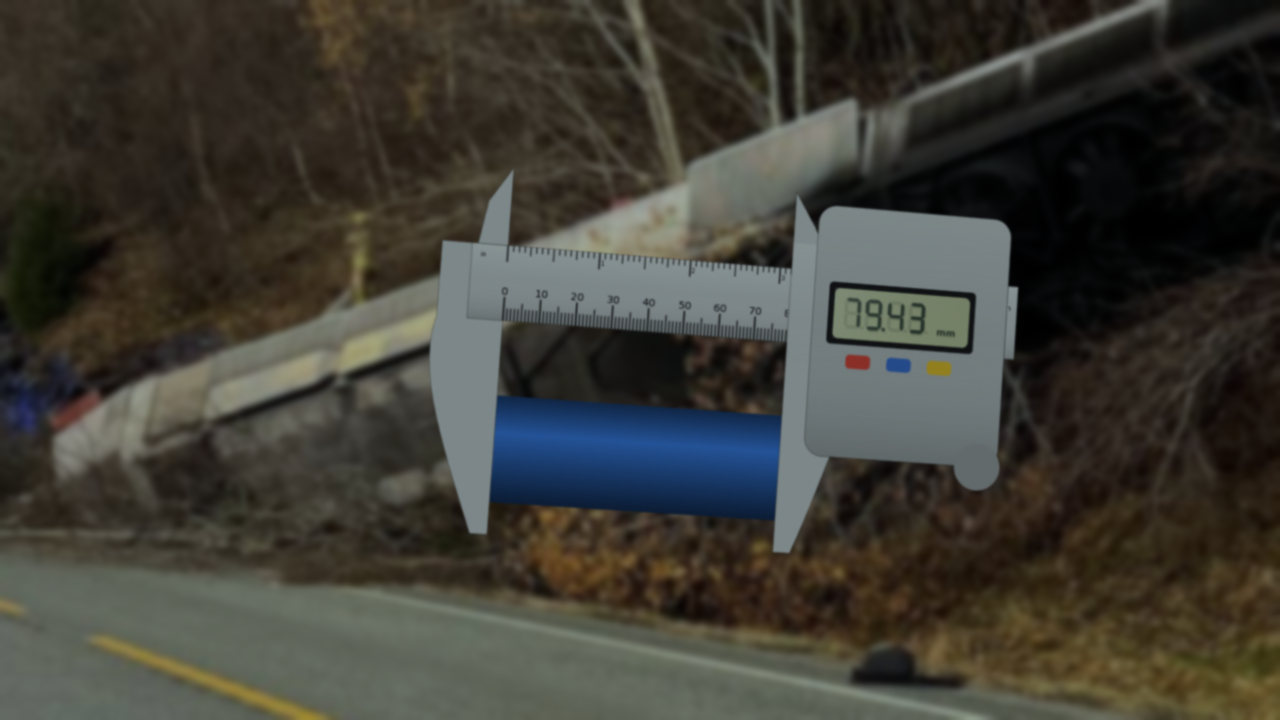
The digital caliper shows 79.43 mm
